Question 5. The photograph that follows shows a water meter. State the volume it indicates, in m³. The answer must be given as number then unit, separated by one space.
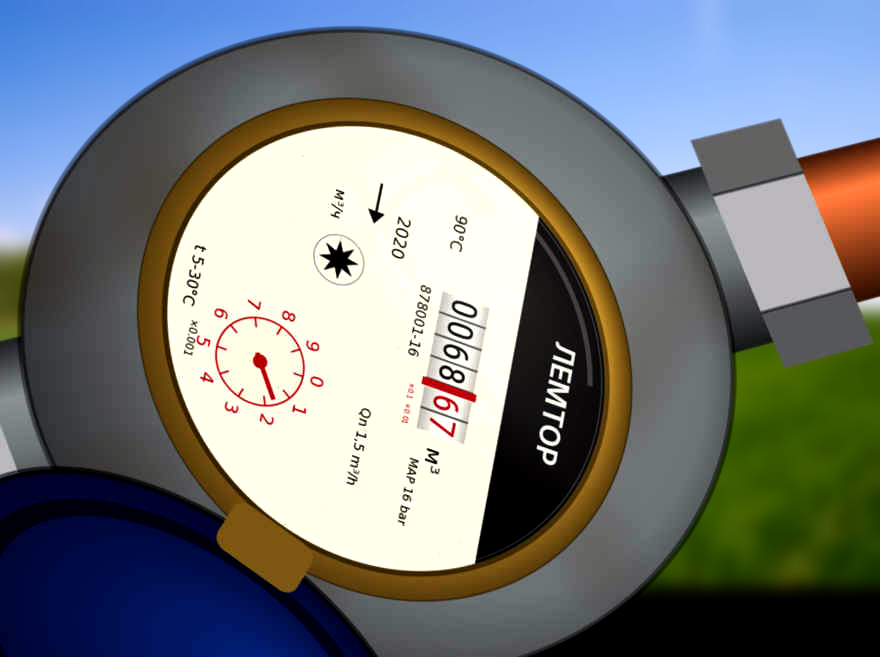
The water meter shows 68.671 m³
